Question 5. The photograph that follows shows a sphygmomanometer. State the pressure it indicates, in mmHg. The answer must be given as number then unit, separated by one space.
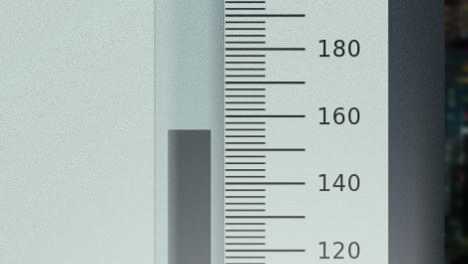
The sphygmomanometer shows 156 mmHg
